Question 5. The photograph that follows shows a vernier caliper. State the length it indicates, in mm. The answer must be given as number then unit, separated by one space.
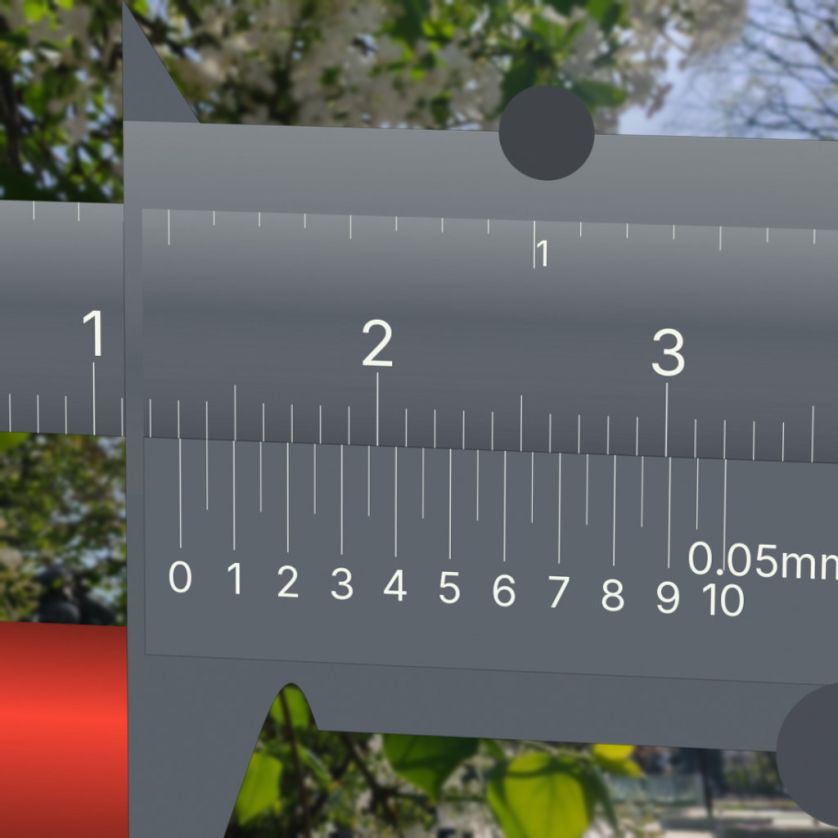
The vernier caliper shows 13.05 mm
